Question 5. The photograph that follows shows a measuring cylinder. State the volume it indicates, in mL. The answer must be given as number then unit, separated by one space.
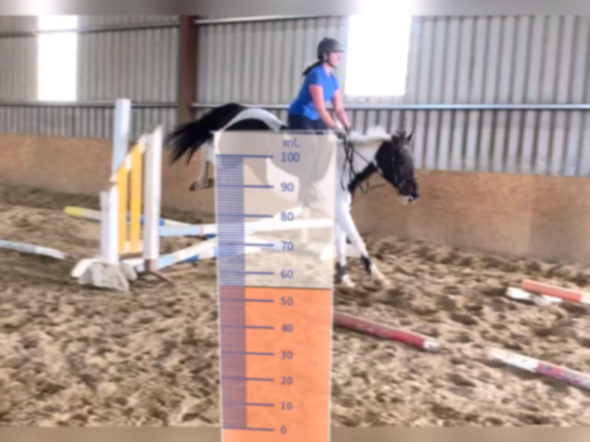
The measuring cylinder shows 55 mL
